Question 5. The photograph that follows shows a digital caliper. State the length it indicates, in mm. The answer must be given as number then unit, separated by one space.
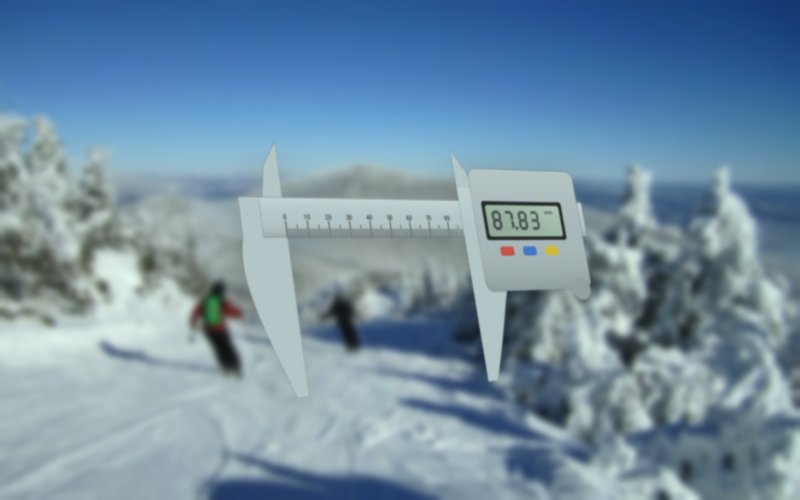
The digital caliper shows 87.83 mm
